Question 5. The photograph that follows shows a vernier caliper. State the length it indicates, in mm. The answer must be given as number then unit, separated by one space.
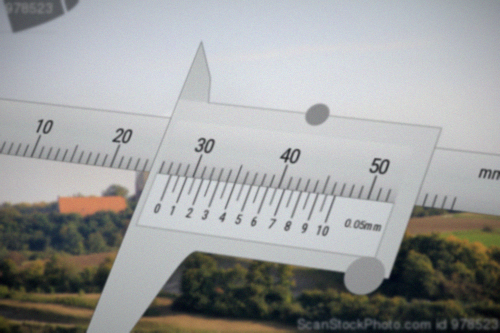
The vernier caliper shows 27.4 mm
